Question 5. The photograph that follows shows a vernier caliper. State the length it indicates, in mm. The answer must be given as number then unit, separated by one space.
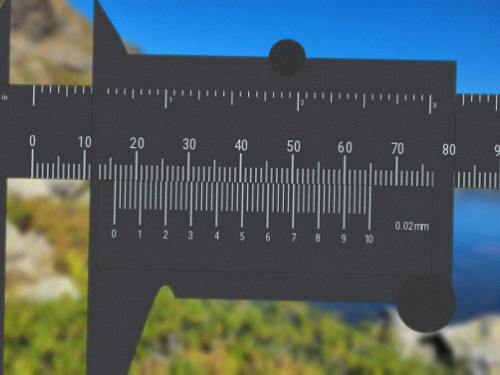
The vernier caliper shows 16.0 mm
